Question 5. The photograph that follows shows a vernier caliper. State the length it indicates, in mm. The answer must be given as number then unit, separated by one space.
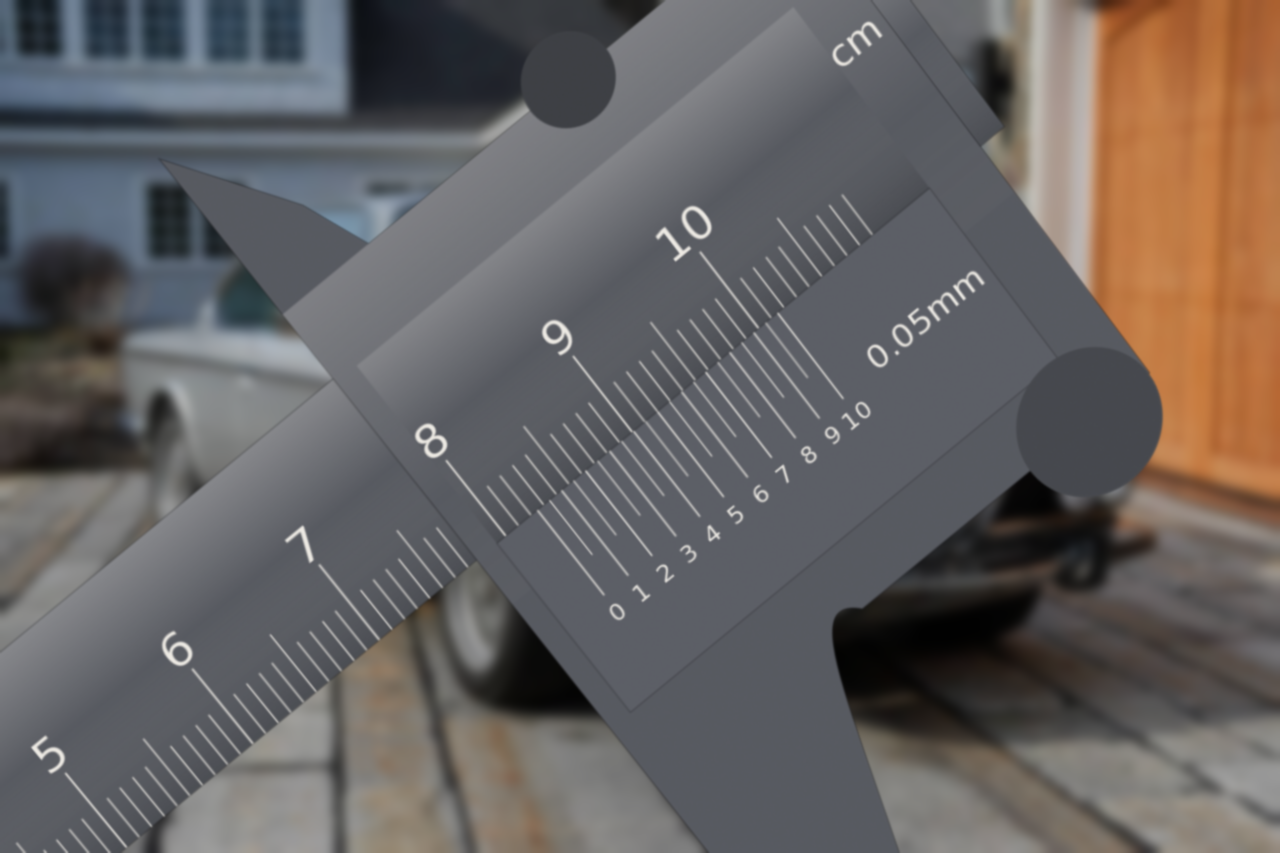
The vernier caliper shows 82.5 mm
